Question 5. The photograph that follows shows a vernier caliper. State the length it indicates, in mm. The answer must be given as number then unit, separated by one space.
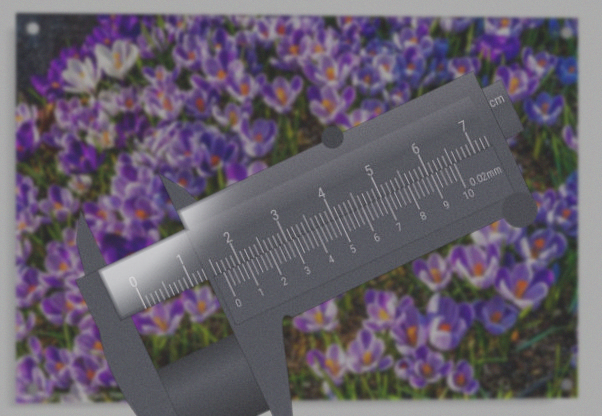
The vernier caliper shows 16.5 mm
